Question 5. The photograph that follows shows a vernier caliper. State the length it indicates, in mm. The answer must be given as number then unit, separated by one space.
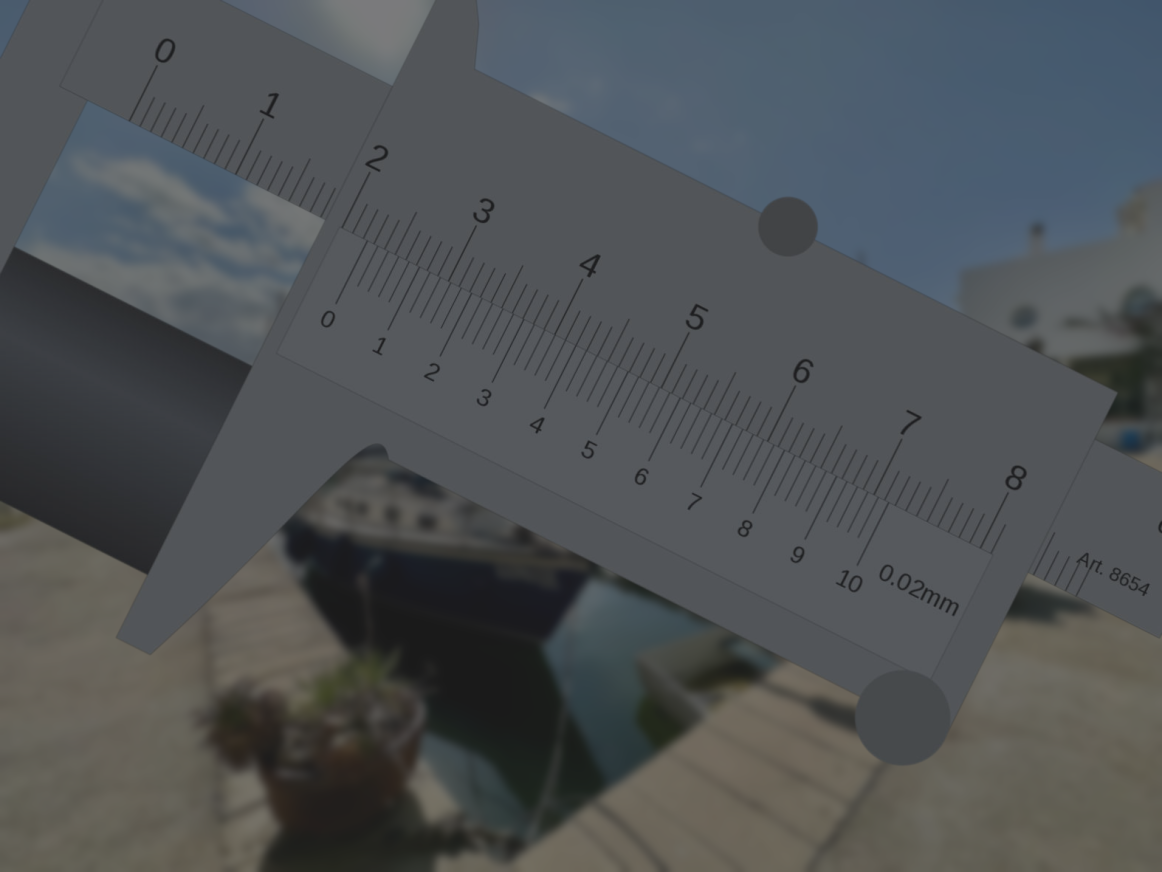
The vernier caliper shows 22.4 mm
